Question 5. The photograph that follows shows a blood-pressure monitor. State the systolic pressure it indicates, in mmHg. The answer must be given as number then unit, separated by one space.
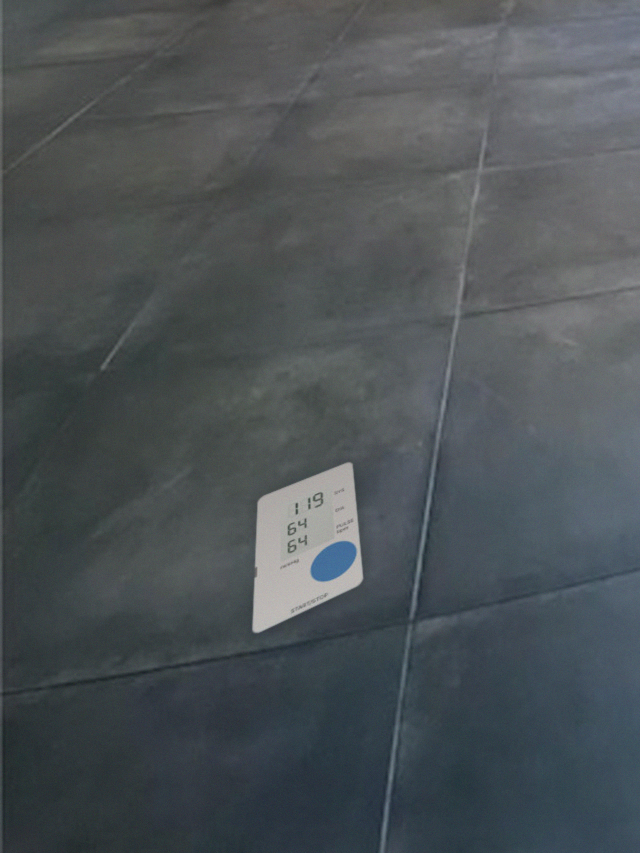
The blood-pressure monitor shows 119 mmHg
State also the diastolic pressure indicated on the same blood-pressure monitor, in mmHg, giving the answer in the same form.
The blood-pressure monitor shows 64 mmHg
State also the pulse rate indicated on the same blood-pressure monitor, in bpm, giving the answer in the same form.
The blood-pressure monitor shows 64 bpm
